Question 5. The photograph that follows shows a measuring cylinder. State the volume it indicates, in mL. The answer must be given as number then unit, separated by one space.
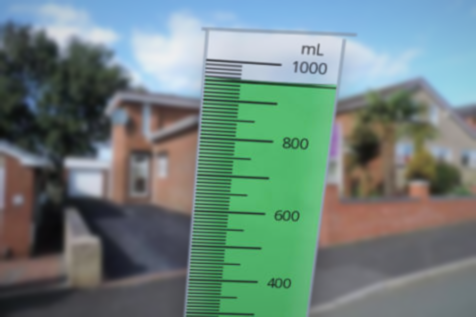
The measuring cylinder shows 950 mL
